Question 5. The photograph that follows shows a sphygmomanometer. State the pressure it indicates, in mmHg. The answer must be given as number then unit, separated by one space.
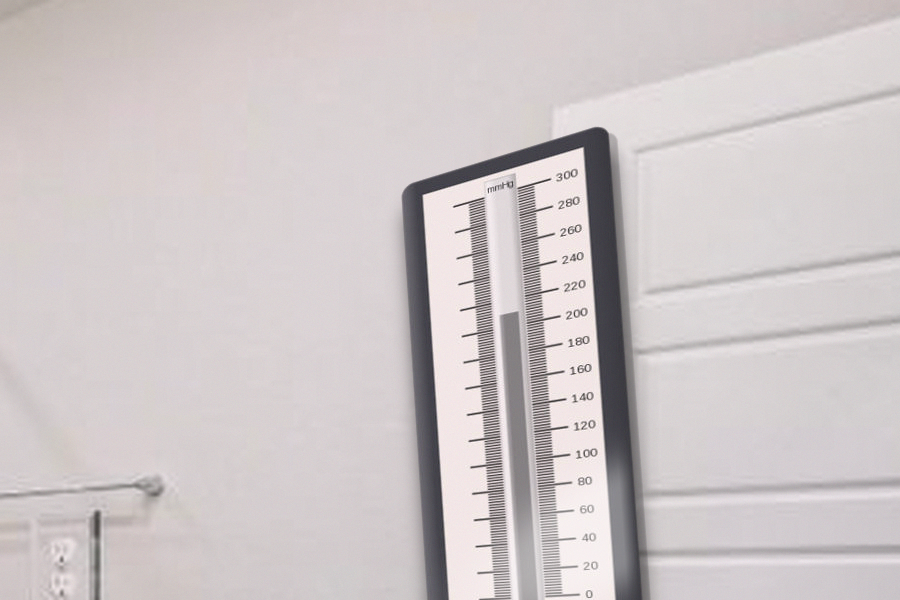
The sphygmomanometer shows 210 mmHg
